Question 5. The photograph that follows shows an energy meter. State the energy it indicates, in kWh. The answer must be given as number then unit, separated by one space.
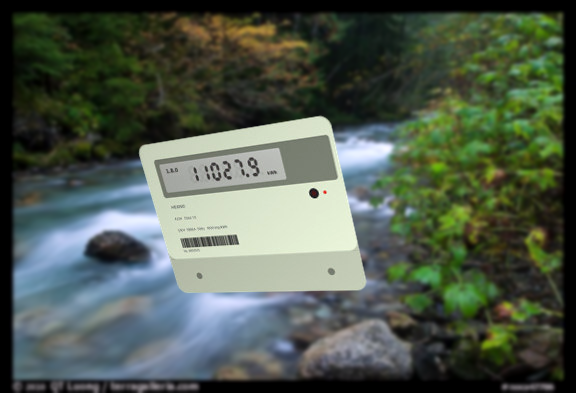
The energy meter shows 11027.9 kWh
